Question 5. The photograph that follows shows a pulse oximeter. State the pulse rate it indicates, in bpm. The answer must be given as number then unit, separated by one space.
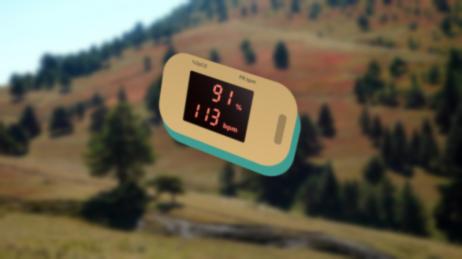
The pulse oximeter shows 113 bpm
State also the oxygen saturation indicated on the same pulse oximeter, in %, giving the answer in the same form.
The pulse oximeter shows 91 %
